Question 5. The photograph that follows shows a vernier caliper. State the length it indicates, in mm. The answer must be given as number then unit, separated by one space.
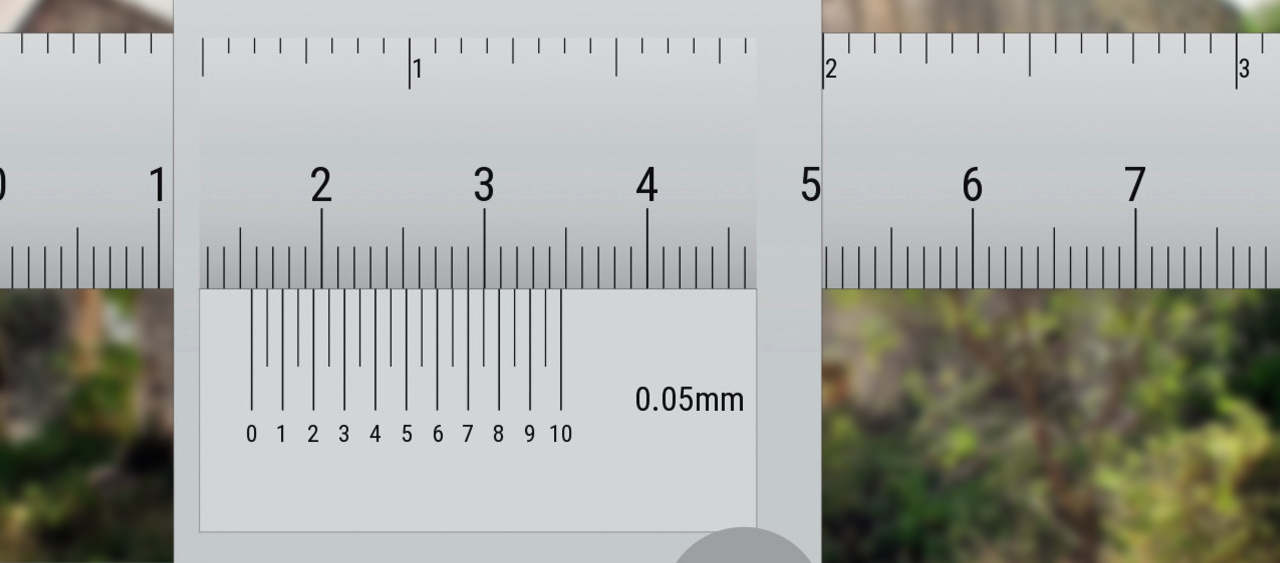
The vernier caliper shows 15.7 mm
